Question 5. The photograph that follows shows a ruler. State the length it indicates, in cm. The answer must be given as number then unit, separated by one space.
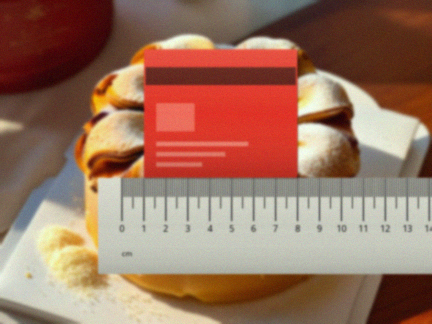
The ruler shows 7 cm
